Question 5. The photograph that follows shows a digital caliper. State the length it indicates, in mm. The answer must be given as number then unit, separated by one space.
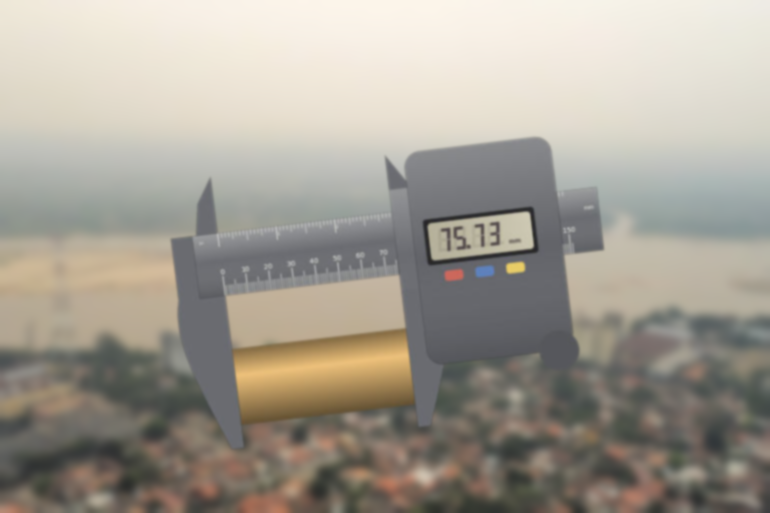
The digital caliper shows 75.73 mm
